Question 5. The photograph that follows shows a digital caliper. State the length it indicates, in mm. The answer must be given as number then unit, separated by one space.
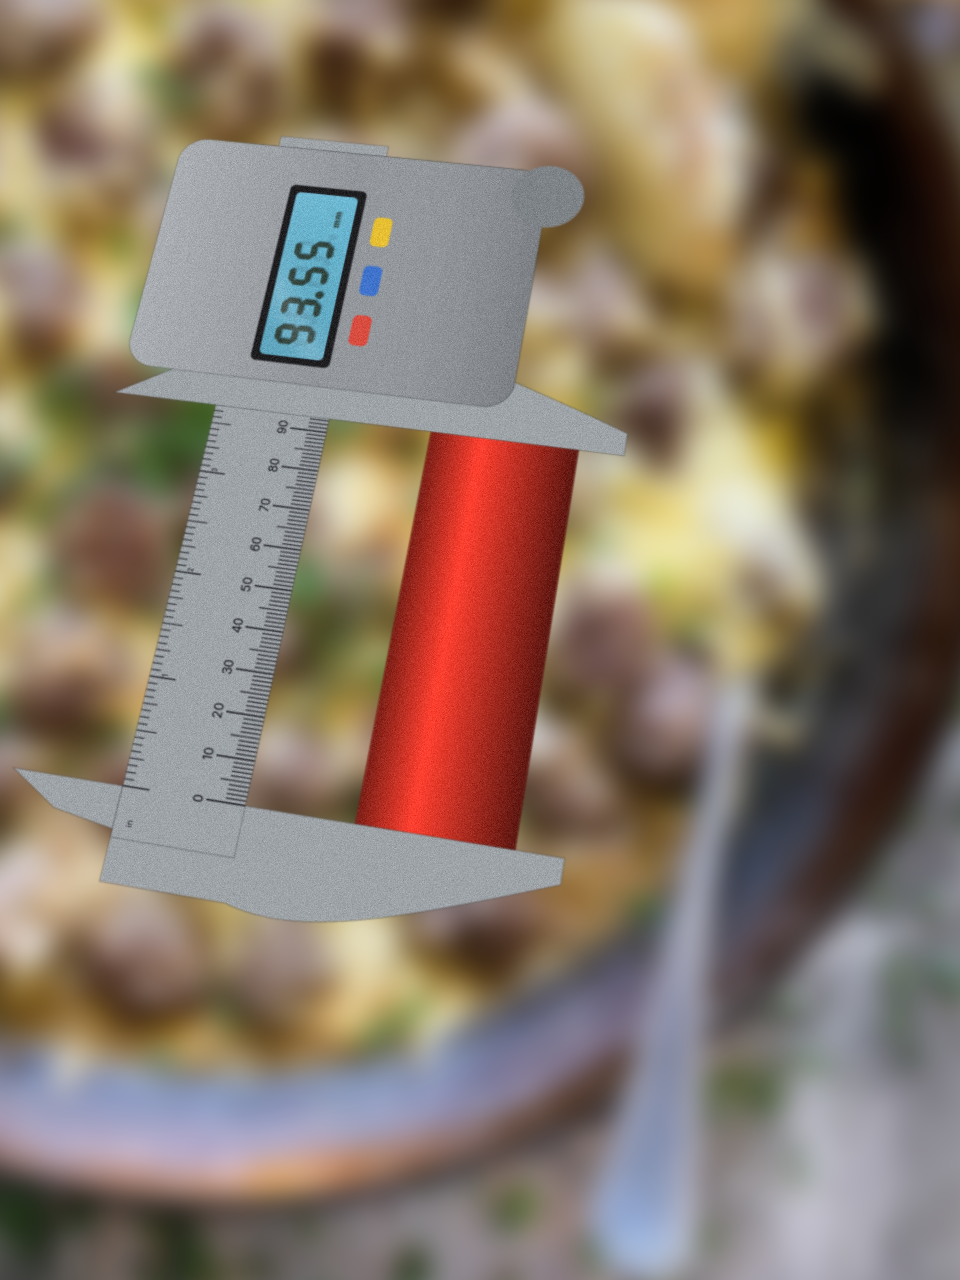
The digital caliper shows 93.55 mm
